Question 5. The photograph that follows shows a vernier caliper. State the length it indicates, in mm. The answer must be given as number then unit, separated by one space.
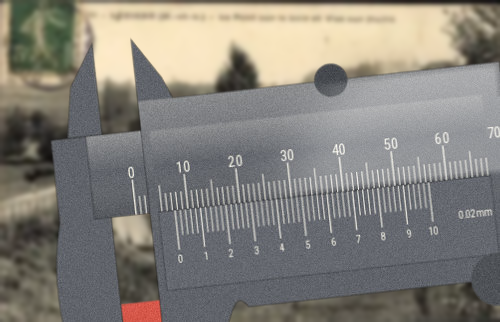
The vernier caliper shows 7.5 mm
